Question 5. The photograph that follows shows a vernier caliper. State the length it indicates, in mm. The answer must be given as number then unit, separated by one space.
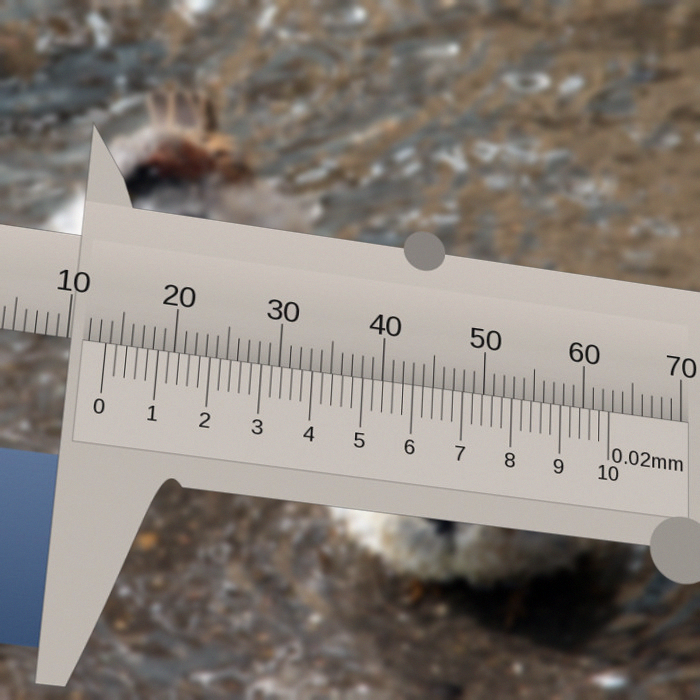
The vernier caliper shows 13.6 mm
